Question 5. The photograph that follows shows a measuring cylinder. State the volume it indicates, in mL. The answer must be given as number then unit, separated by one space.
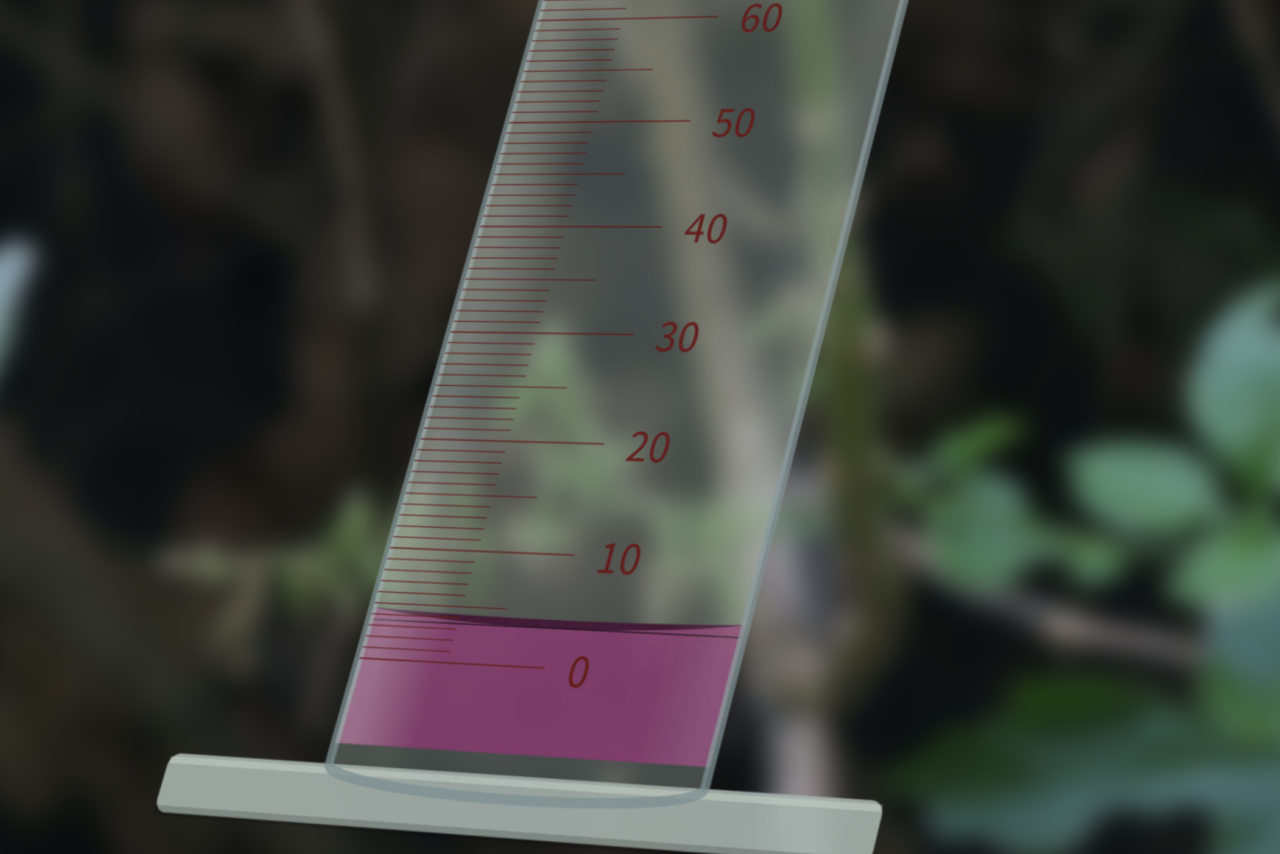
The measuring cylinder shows 3.5 mL
